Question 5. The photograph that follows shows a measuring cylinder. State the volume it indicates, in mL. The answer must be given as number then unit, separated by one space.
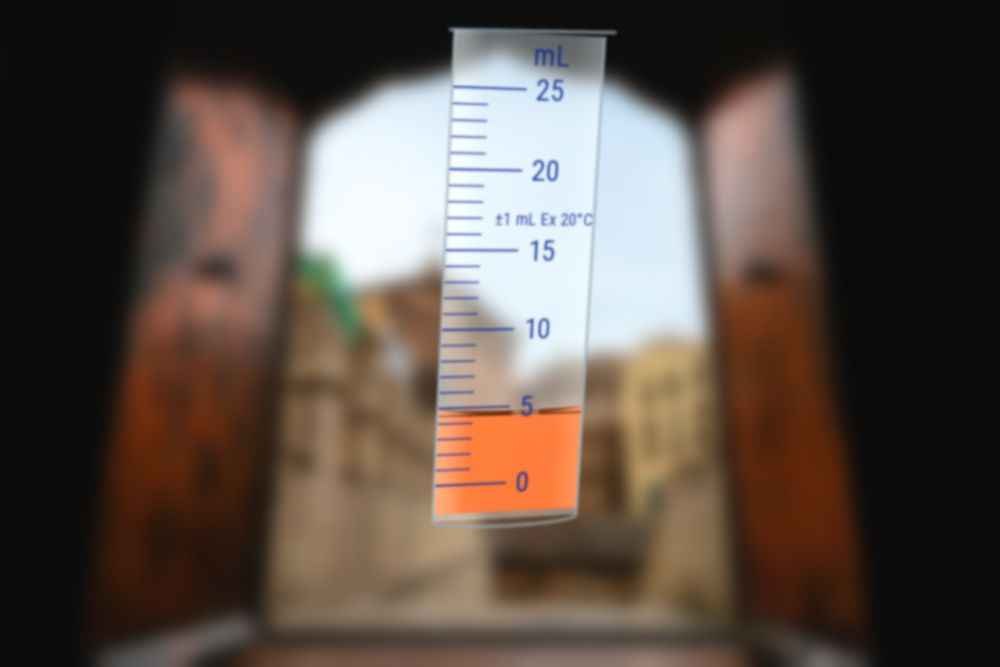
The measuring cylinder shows 4.5 mL
